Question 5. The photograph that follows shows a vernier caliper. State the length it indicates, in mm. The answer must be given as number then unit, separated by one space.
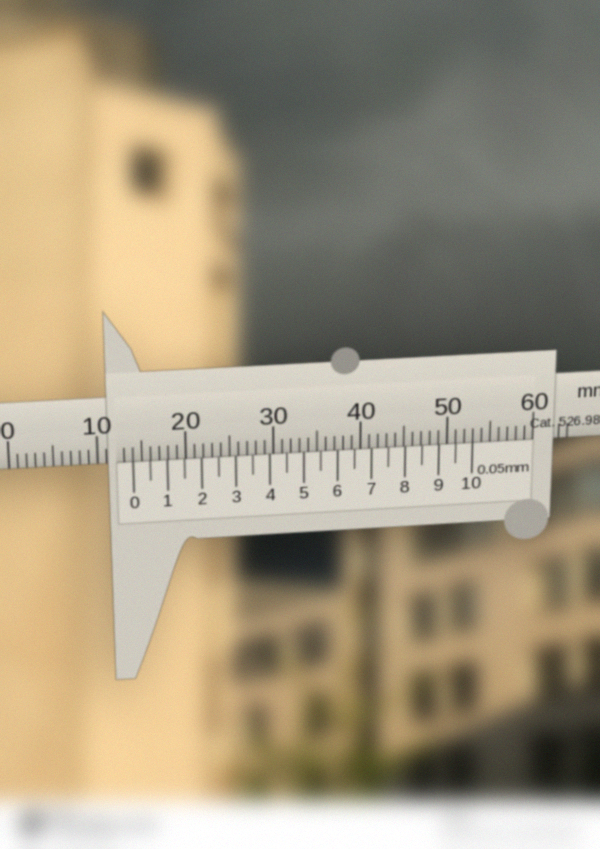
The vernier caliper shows 14.0 mm
